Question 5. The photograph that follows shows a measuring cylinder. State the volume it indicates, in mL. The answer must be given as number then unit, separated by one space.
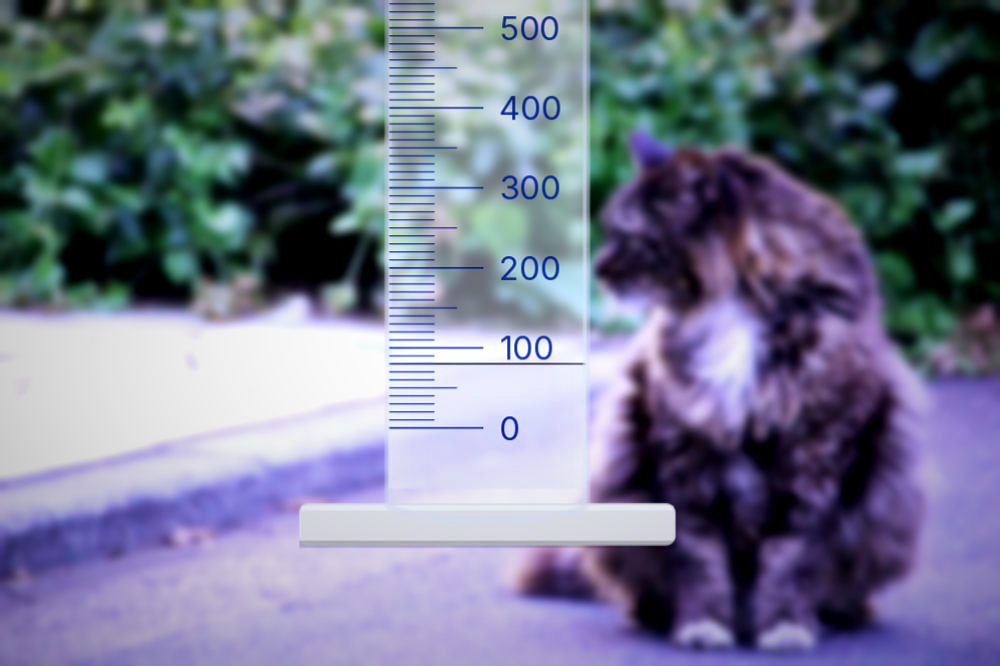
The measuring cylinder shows 80 mL
